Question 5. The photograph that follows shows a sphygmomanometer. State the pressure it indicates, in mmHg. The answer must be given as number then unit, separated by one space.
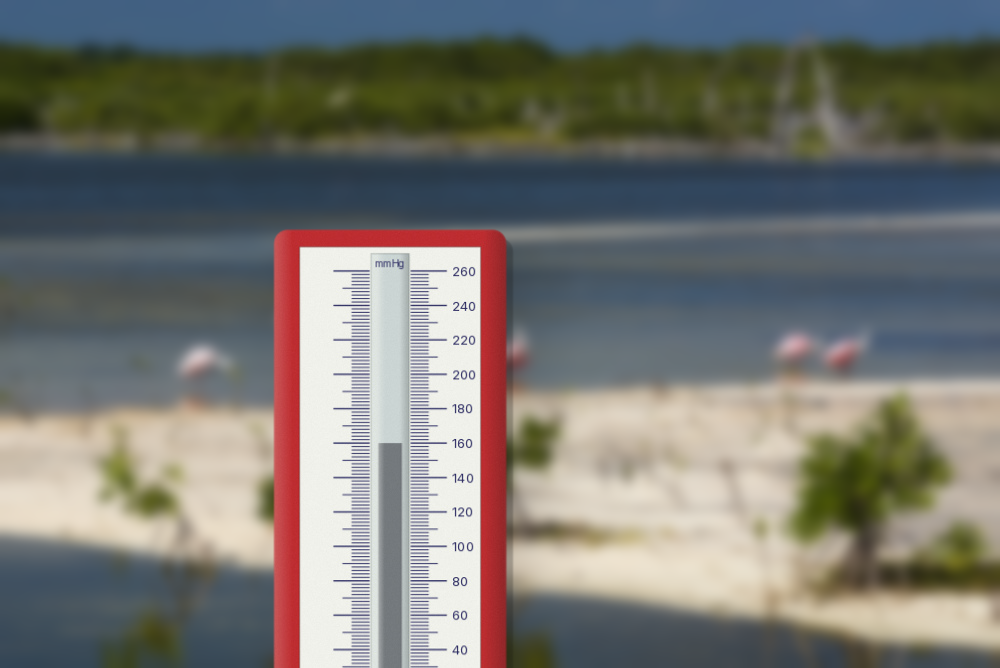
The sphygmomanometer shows 160 mmHg
